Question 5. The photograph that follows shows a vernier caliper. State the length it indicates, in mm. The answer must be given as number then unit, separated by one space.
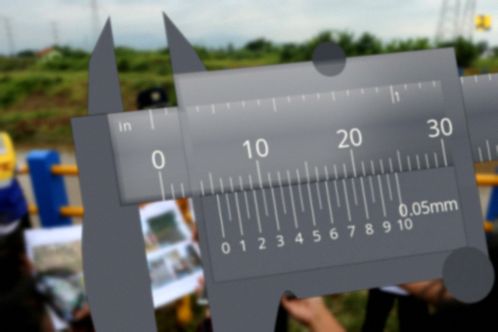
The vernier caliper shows 5.4 mm
